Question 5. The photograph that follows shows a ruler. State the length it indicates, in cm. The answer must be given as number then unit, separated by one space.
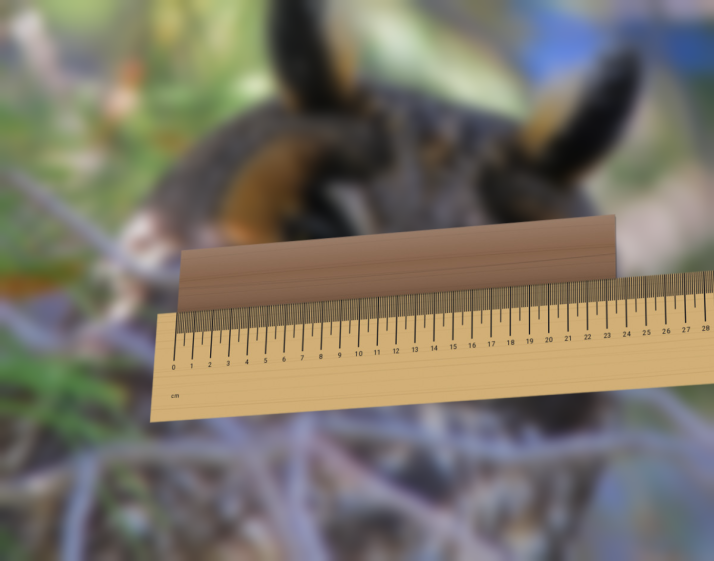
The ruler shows 23.5 cm
